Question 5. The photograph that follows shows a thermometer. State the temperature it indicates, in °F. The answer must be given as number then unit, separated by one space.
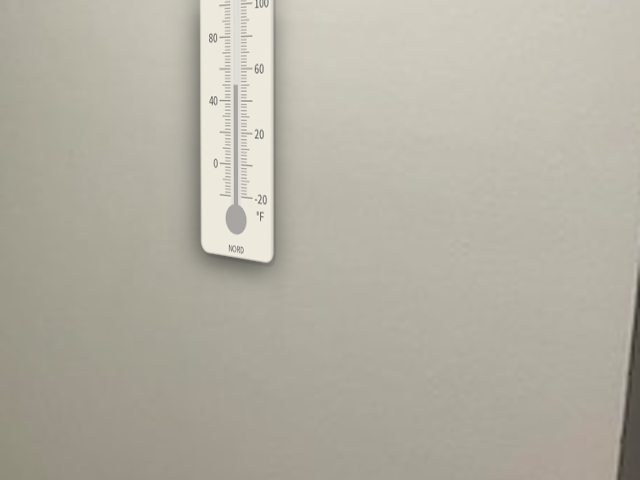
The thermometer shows 50 °F
